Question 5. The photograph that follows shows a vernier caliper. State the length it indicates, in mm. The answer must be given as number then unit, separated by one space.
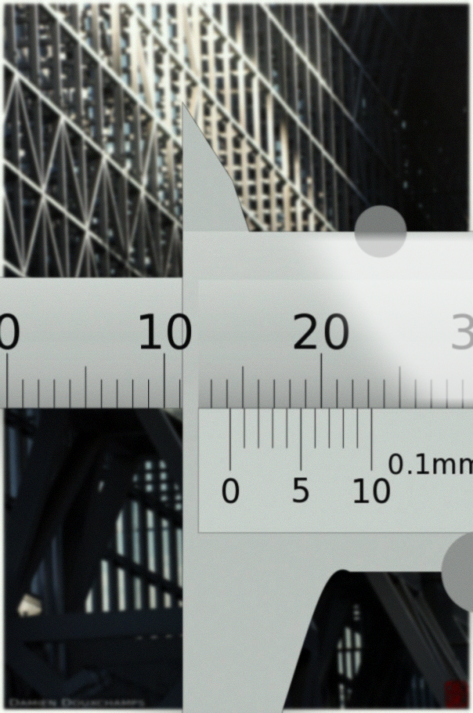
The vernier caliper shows 14.2 mm
